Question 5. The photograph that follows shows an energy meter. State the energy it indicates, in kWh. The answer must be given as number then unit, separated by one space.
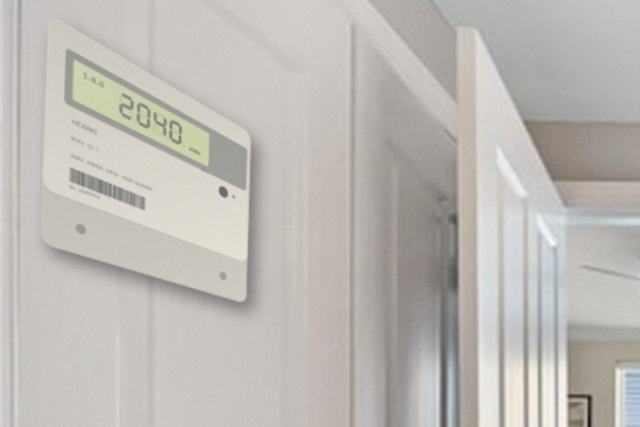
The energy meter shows 2040 kWh
